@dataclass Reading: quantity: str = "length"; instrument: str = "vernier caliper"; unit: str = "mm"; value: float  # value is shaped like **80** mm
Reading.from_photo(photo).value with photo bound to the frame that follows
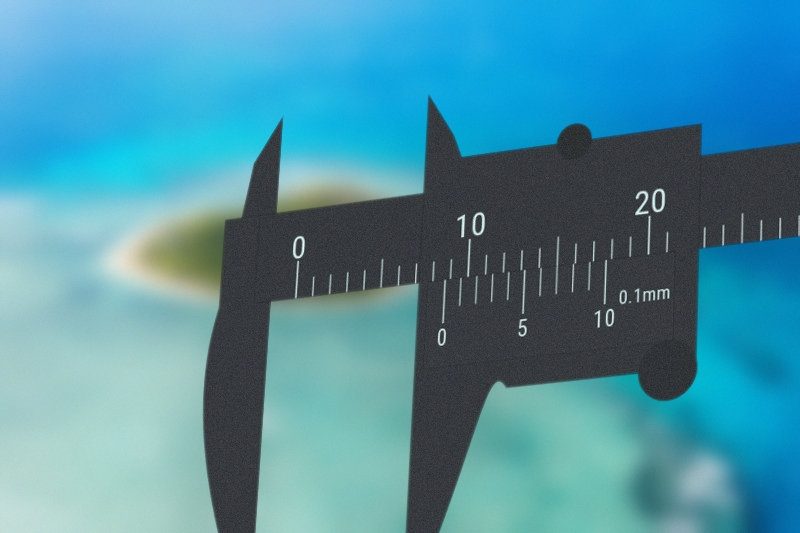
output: **8.7** mm
